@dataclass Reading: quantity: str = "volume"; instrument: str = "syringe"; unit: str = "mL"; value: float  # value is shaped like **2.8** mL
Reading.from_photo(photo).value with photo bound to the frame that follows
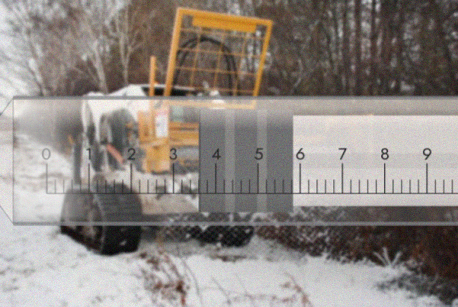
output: **3.6** mL
